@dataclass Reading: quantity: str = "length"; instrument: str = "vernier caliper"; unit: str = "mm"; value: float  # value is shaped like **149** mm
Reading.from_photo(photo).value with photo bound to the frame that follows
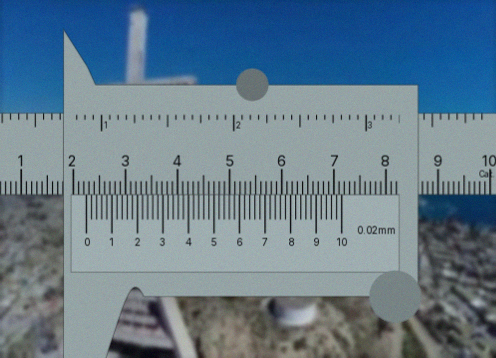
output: **22.5** mm
